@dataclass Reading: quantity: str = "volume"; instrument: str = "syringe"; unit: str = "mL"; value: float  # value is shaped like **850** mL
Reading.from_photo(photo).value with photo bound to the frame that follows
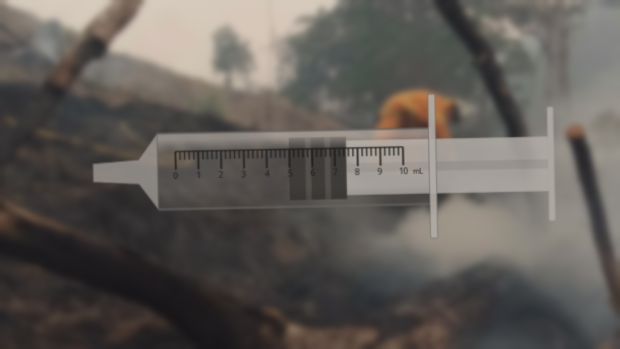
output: **5** mL
